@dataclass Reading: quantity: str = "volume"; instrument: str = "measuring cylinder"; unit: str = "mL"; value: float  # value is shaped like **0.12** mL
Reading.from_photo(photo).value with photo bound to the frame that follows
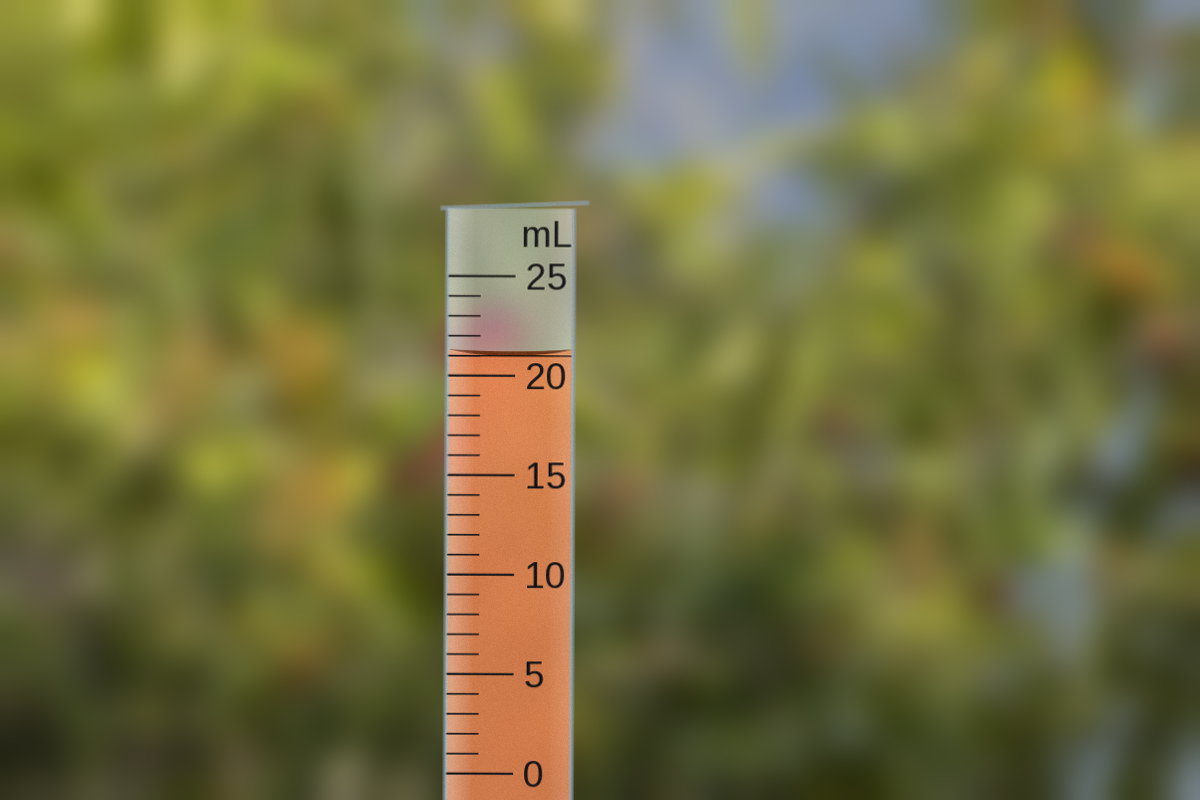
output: **21** mL
